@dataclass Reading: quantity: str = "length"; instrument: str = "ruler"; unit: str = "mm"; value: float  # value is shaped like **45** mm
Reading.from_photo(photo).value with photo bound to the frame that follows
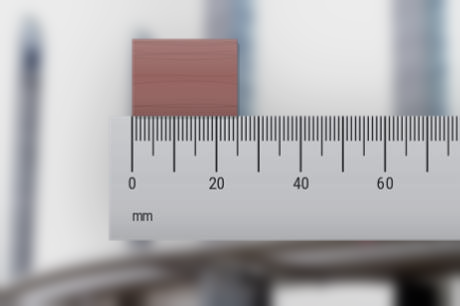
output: **25** mm
